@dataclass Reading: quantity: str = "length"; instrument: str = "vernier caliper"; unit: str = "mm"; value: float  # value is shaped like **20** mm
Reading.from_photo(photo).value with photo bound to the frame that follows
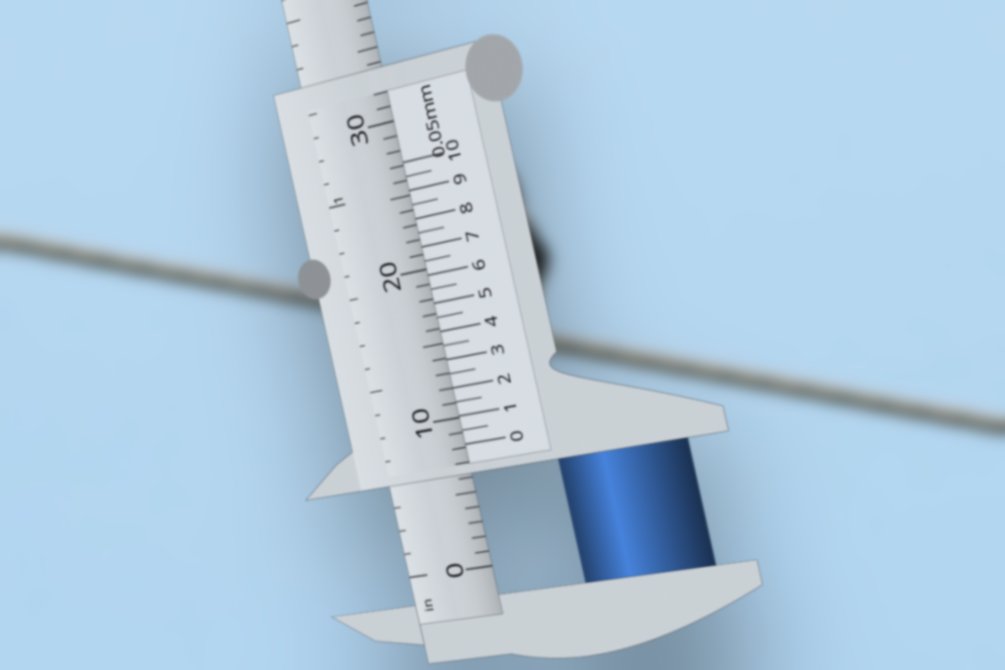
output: **8.2** mm
